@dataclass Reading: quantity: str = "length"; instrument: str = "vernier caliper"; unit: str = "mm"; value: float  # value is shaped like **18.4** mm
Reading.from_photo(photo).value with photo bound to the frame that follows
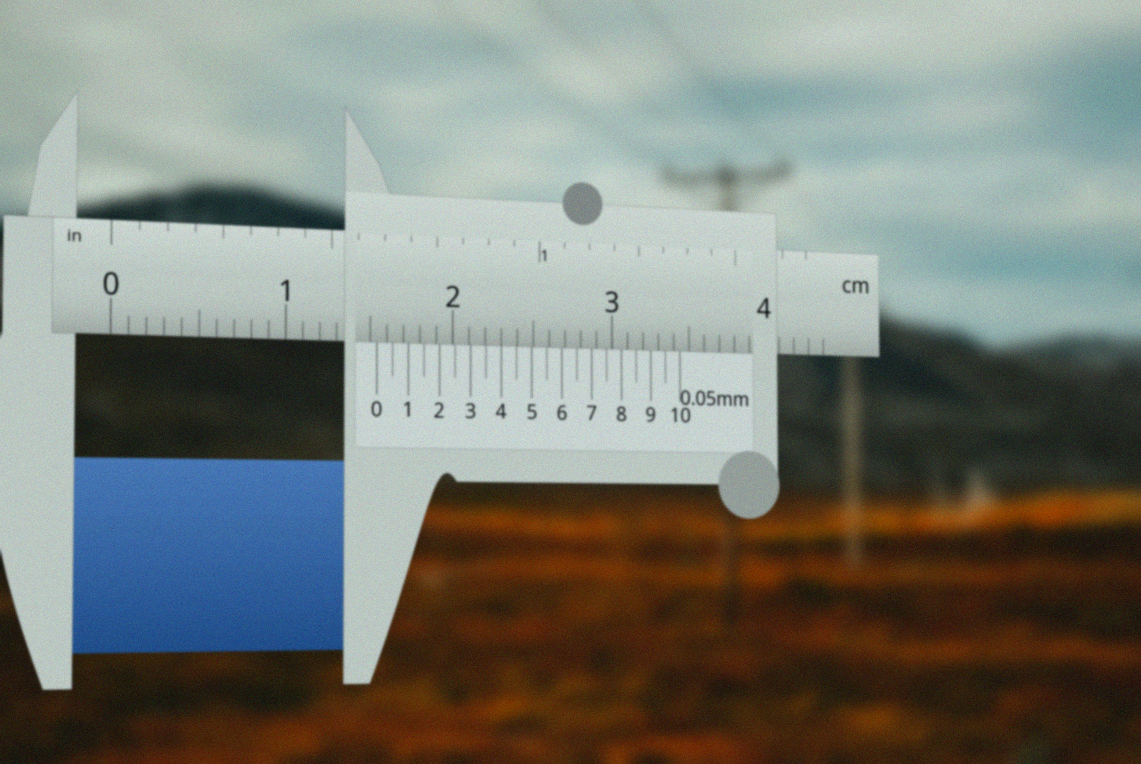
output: **15.4** mm
